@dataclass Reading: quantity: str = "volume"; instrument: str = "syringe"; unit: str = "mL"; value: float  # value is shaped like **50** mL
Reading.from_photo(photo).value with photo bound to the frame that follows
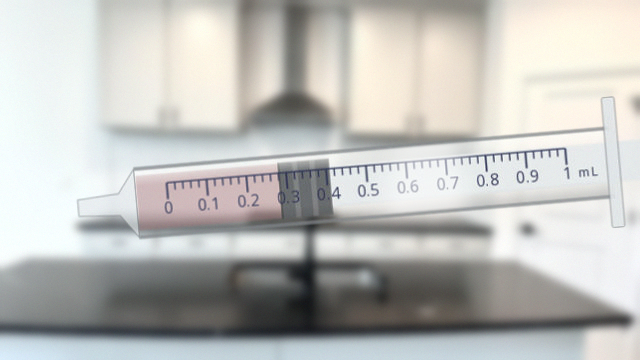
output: **0.28** mL
